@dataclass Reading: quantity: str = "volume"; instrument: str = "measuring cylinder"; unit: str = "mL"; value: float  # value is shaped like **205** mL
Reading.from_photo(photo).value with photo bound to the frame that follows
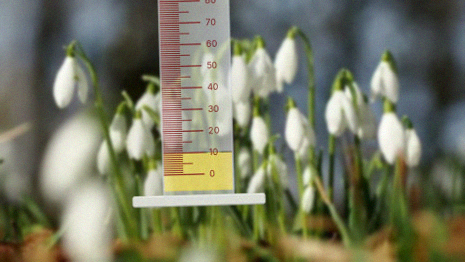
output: **10** mL
